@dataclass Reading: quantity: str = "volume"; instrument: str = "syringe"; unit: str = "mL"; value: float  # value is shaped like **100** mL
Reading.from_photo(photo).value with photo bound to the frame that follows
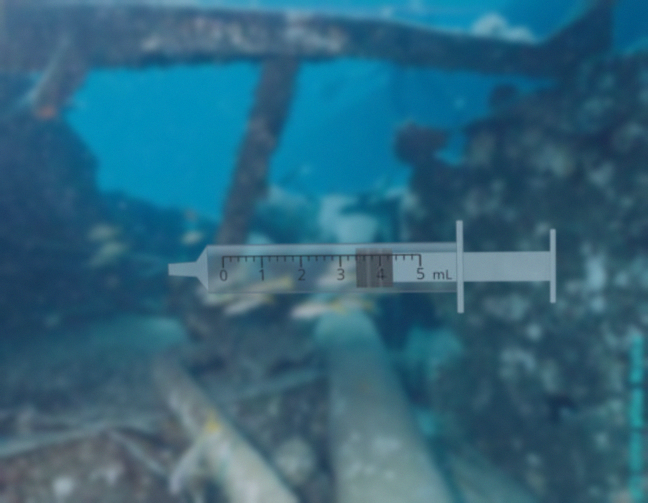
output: **3.4** mL
